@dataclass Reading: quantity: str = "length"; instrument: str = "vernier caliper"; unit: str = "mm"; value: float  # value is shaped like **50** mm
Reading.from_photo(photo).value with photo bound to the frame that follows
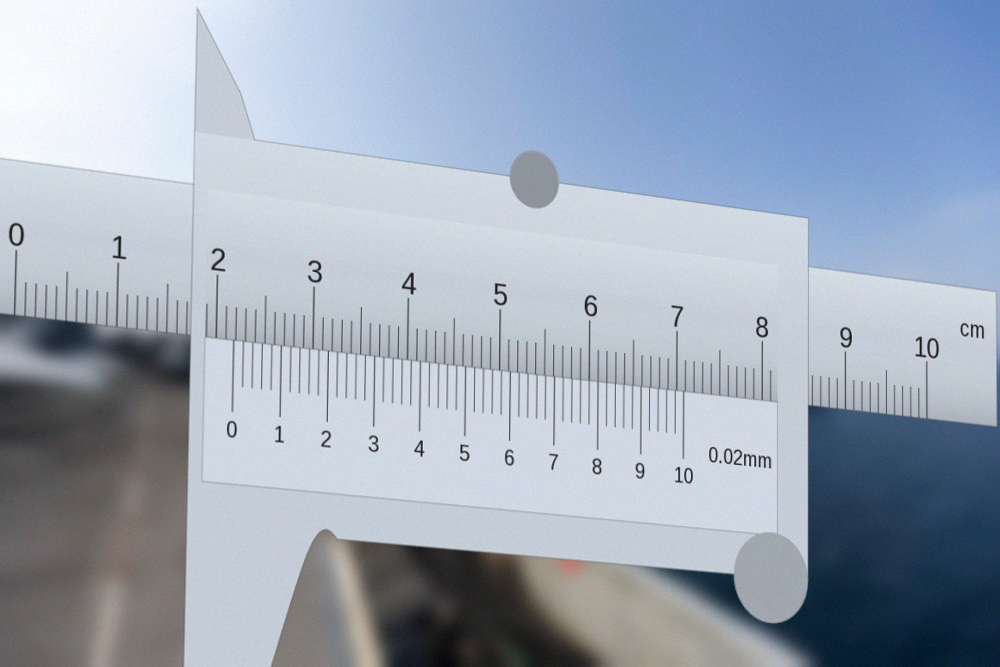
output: **21.8** mm
